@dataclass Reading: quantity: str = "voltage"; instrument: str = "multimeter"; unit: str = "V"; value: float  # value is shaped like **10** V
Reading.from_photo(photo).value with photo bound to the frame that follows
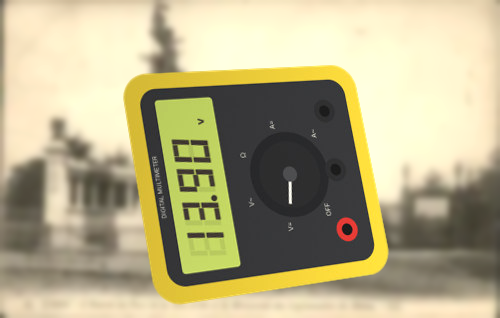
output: **13.90** V
